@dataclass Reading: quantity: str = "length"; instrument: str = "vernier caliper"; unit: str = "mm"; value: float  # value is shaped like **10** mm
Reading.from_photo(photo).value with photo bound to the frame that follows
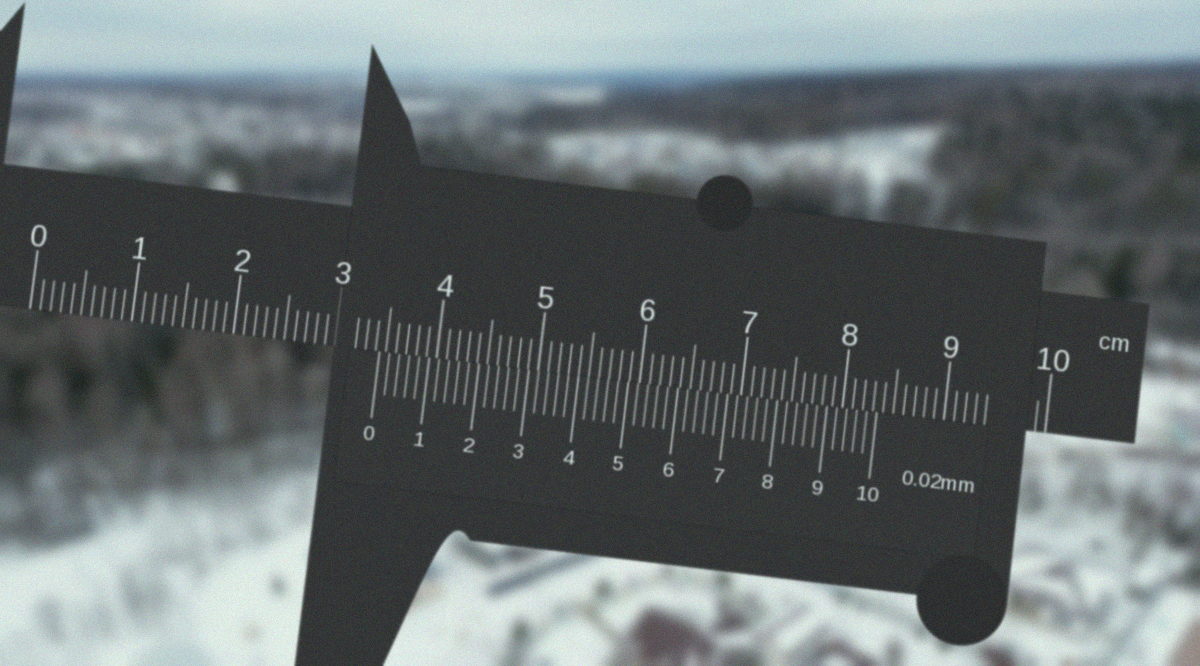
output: **34.4** mm
